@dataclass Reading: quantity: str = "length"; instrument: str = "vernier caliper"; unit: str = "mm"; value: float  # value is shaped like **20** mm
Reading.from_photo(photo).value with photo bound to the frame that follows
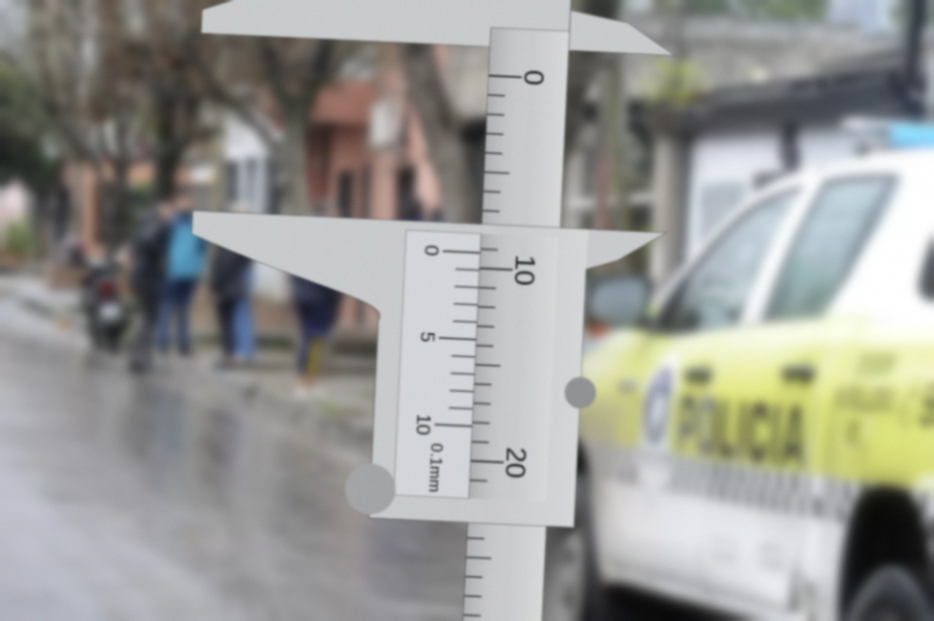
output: **9.2** mm
